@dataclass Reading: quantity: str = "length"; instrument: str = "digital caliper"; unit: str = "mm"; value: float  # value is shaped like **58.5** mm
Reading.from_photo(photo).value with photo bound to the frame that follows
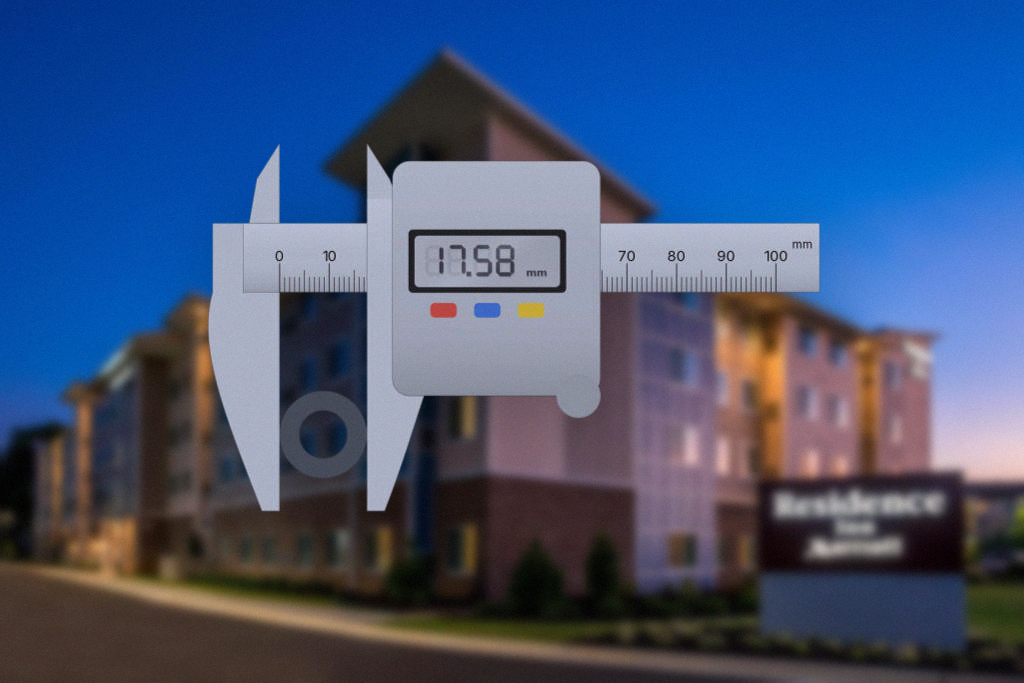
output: **17.58** mm
